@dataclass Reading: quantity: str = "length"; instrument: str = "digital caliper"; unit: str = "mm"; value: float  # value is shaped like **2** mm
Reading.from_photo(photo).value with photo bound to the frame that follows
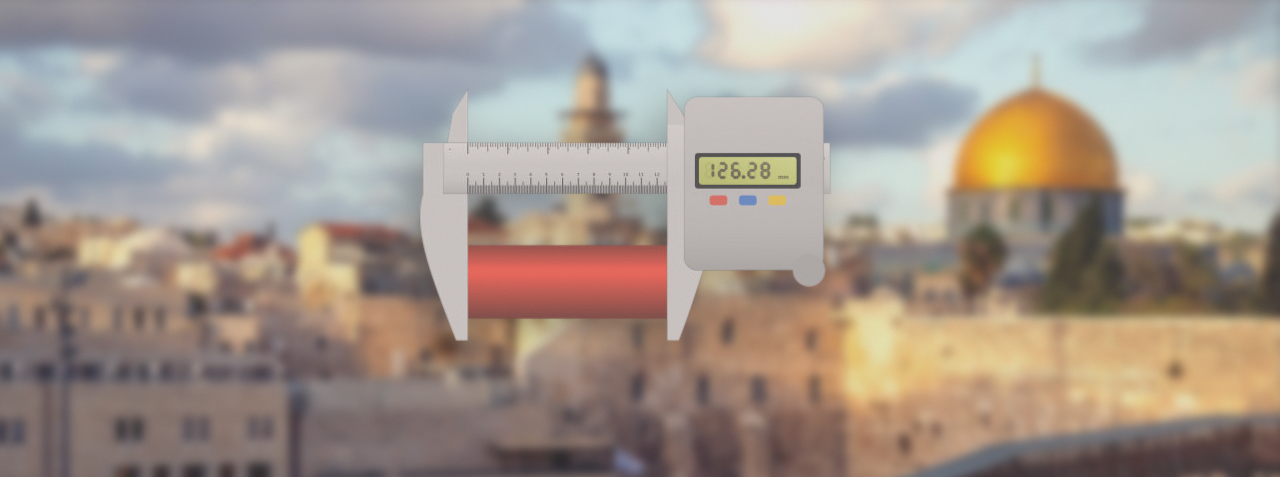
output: **126.28** mm
